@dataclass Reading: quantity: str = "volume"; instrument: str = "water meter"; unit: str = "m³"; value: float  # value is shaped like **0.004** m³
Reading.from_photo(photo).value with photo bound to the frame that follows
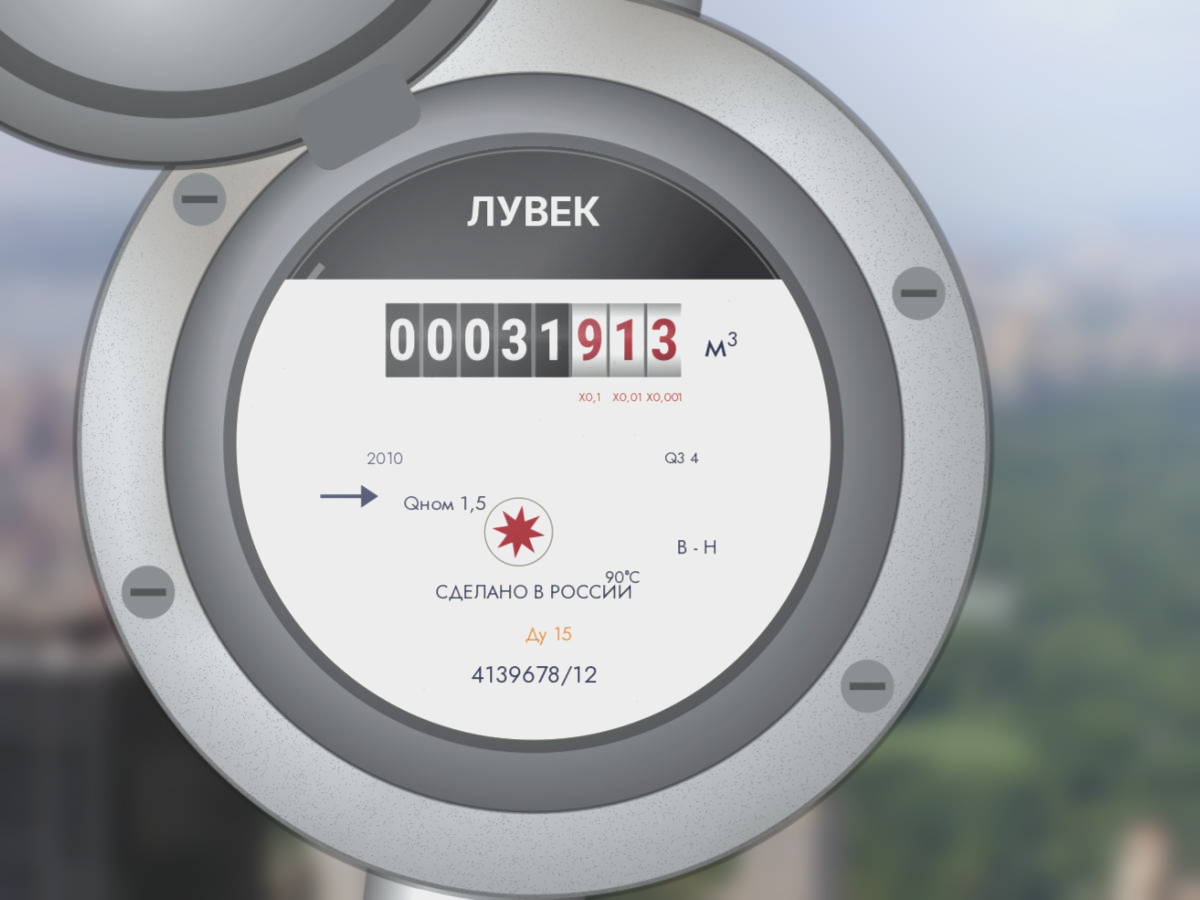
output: **31.913** m³
